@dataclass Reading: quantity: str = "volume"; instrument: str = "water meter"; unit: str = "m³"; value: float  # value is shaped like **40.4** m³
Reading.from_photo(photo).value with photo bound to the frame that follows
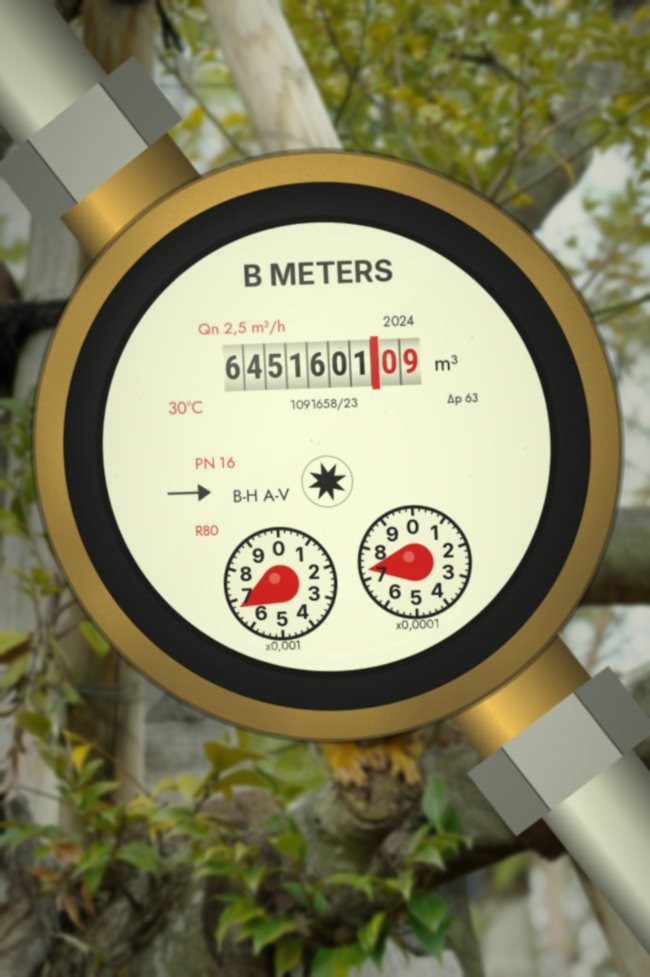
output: **6451601.0967** m³
